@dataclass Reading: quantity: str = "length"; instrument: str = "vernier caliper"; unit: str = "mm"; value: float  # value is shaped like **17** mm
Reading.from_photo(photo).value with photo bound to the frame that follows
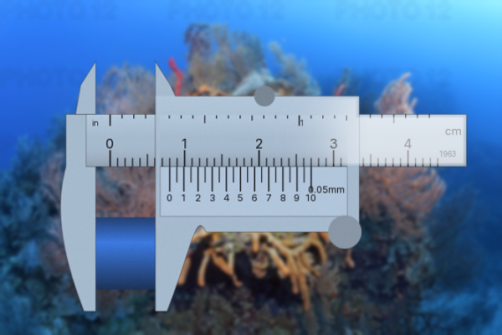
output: **8.0** mm
